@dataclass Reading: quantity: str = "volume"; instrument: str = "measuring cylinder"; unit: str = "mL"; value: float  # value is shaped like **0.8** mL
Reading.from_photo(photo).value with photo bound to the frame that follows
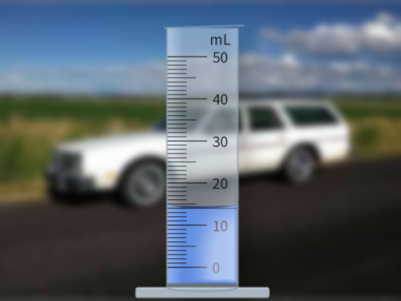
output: **14** mL
